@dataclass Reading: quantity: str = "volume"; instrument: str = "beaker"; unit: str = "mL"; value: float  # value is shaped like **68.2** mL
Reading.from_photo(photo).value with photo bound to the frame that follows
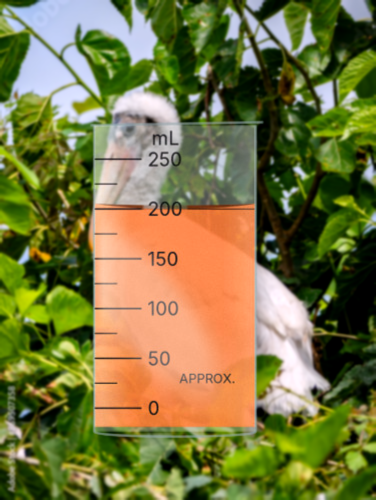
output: **200** mL
